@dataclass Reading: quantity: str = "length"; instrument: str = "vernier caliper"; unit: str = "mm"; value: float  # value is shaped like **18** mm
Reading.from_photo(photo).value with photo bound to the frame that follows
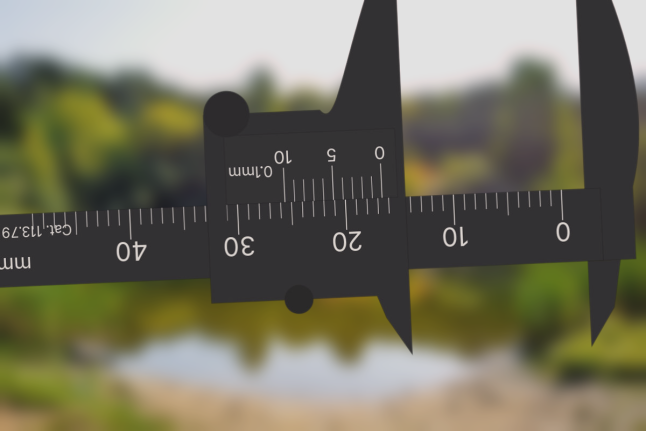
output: **16.6** mm
